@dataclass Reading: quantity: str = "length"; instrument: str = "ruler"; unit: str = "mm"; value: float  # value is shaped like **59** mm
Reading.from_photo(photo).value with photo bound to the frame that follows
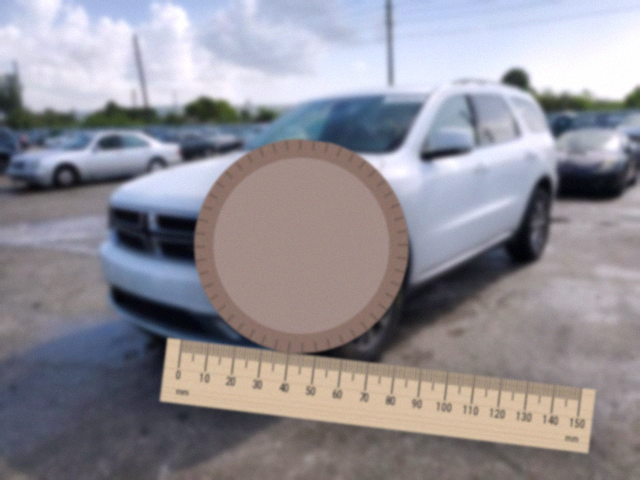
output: **80** mm
